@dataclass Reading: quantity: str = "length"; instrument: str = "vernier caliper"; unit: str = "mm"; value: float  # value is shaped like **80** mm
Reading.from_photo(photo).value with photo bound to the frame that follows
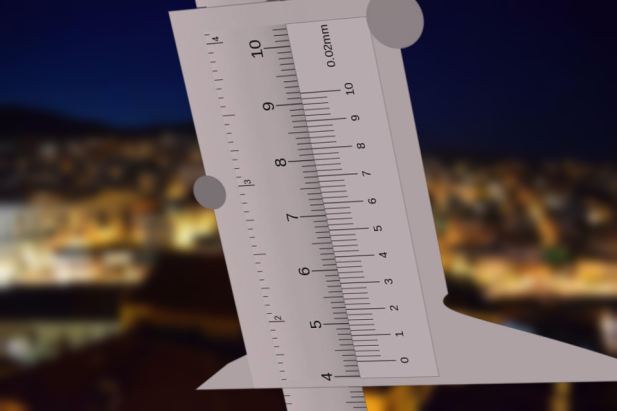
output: **42.8** mm
